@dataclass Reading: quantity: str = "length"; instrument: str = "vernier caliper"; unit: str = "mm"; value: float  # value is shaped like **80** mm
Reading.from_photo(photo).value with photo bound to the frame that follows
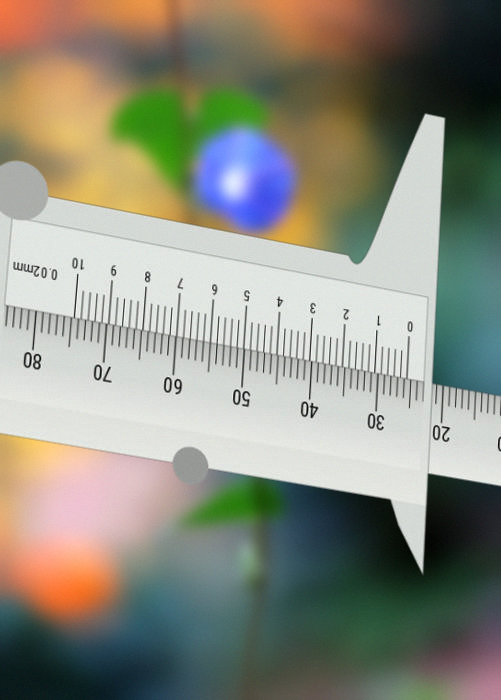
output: **25.6** mm
